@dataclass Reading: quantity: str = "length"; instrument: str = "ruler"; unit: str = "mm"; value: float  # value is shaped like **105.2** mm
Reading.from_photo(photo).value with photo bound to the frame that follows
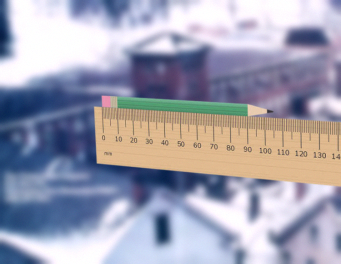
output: **105** mm
